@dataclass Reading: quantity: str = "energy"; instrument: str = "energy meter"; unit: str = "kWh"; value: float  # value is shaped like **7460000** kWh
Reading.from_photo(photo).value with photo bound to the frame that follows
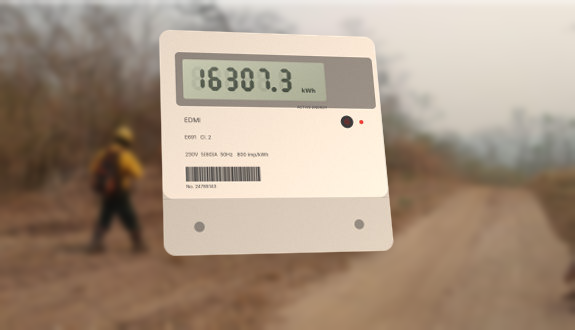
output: **16307.3** kWh
